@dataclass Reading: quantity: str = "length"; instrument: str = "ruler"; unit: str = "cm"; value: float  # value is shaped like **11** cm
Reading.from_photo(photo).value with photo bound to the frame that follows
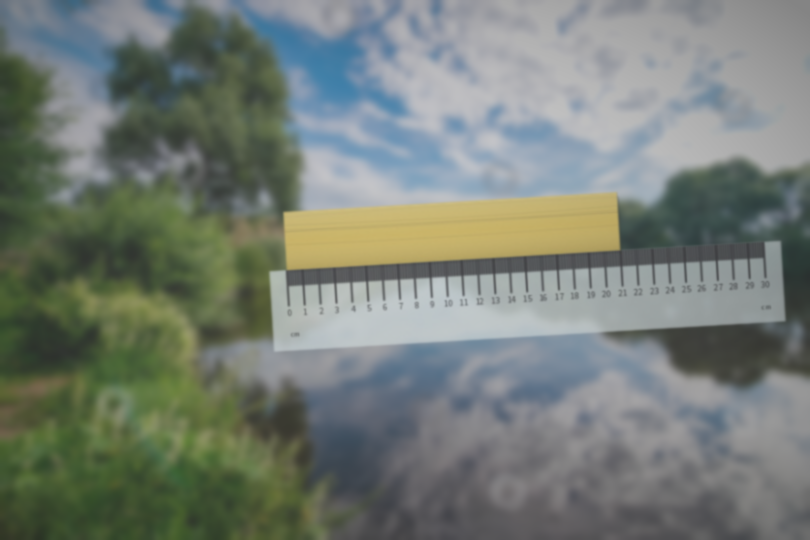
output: **21** cm
